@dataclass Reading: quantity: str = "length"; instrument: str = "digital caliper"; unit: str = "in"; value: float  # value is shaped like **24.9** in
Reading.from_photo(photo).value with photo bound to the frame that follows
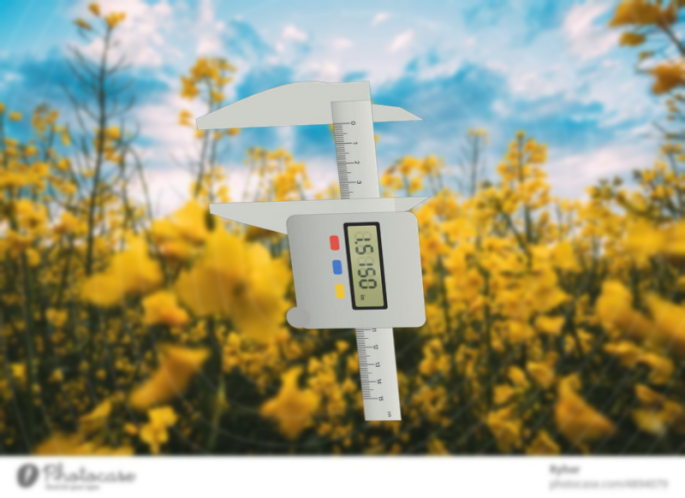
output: **1.5150** in
